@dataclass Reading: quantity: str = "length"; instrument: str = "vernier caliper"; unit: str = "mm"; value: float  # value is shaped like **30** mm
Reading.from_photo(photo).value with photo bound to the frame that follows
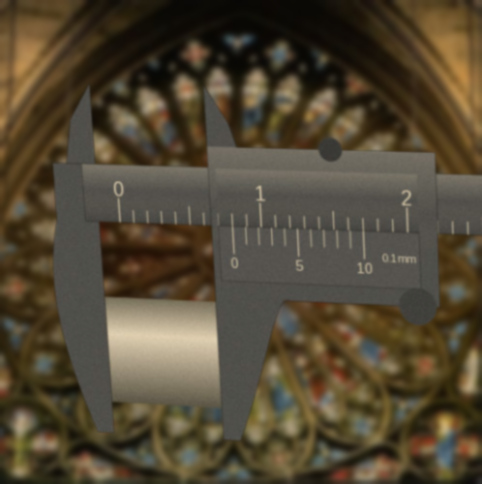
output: **8.0** mm
